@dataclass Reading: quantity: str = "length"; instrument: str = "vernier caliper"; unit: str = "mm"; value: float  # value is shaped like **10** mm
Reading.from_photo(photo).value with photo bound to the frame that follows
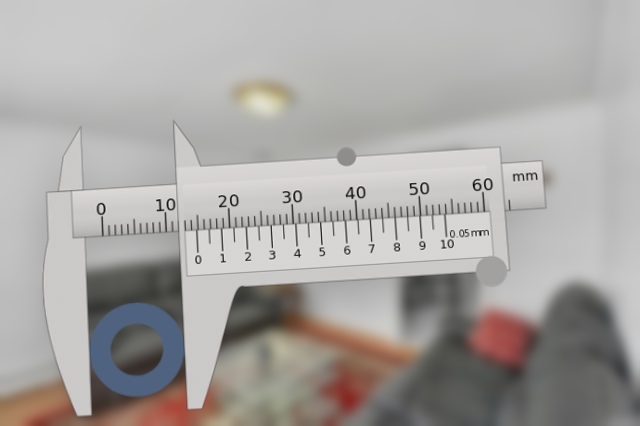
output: **14.8** mm
